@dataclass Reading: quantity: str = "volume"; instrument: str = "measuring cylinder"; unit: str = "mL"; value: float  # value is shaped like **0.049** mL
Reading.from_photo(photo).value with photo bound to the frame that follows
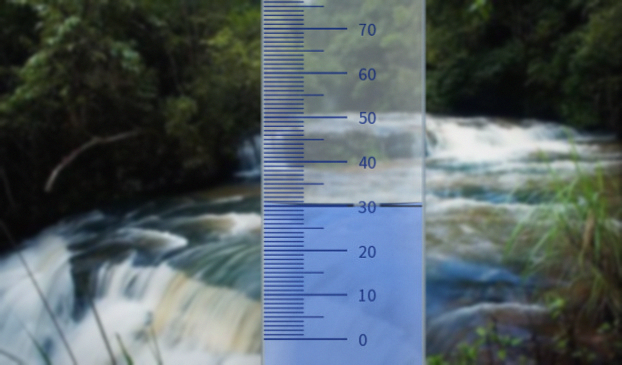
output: **30** mL
